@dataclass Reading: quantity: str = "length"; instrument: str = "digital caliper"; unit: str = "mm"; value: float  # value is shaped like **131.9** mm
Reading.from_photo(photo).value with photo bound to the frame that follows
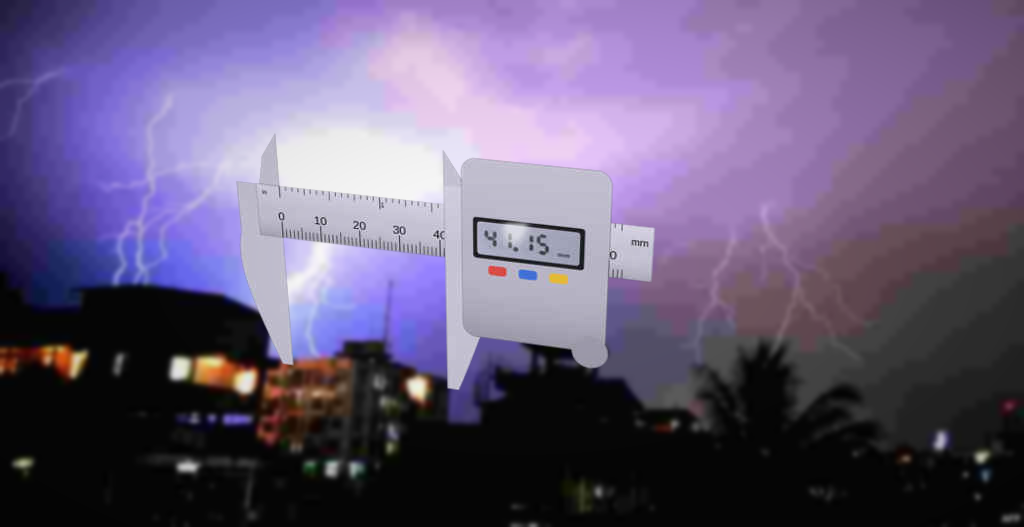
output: **41.15** mm
